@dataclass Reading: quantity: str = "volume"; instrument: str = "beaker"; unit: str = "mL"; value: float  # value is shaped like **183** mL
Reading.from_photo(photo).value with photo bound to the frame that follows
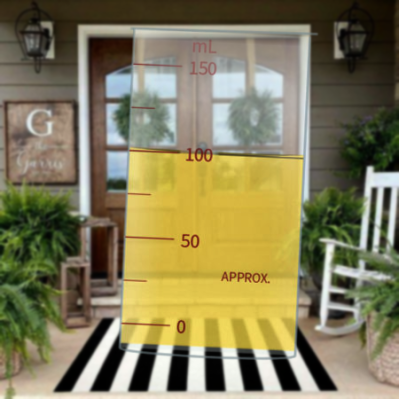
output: **100** mL
